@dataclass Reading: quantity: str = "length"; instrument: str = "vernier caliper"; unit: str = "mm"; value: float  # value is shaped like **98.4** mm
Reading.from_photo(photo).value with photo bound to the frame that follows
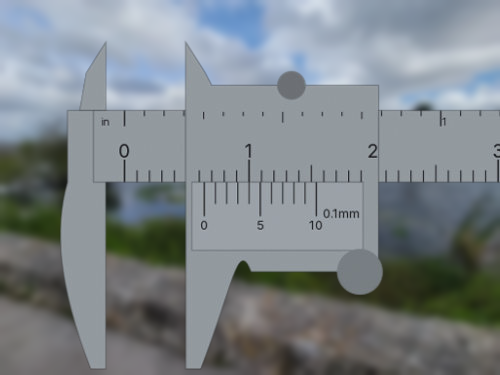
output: **6.4** mm
